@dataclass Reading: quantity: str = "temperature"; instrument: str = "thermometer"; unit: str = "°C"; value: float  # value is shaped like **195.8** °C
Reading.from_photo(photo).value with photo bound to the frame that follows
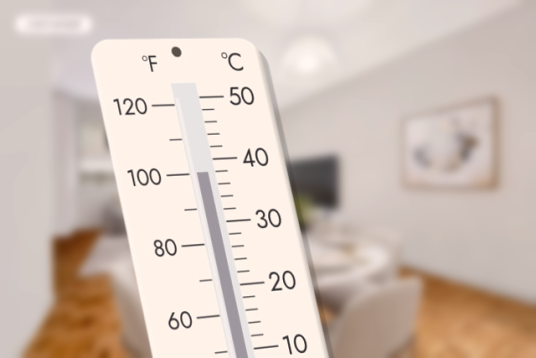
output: **38** °C
